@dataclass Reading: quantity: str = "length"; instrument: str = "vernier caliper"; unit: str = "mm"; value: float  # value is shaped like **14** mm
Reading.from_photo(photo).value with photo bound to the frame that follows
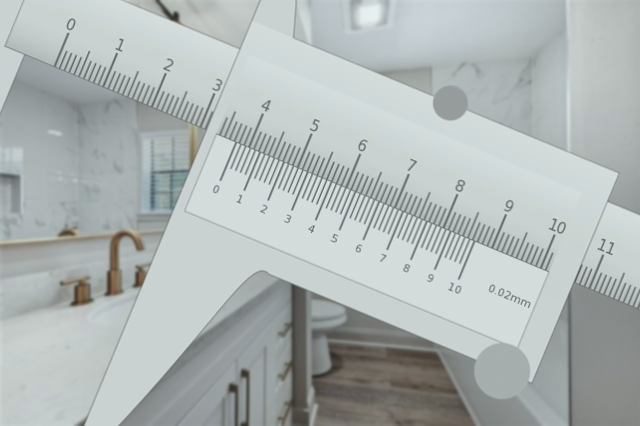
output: **37.4** mm
